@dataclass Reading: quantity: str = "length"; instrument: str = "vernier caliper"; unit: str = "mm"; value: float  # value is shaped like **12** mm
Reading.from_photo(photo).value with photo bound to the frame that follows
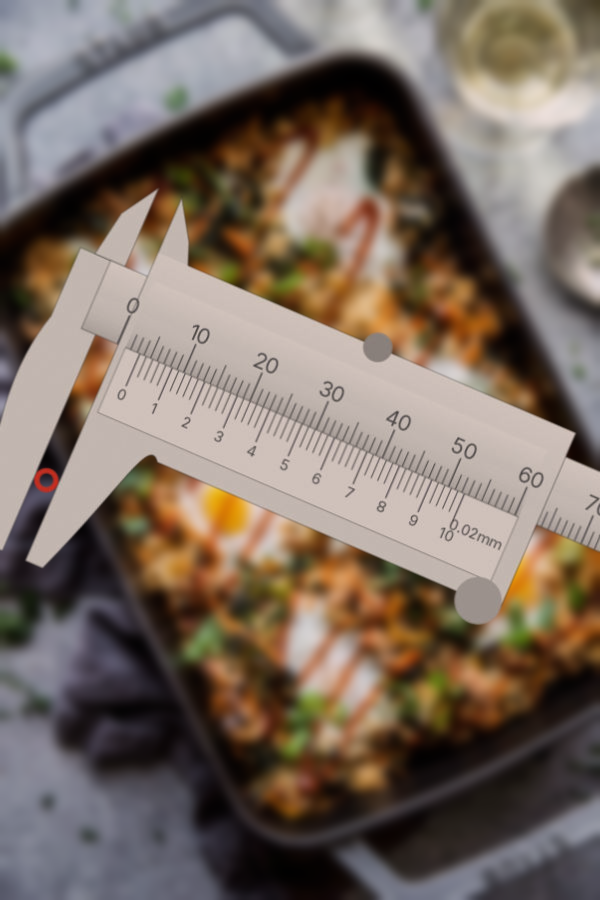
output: **3.4** mm
